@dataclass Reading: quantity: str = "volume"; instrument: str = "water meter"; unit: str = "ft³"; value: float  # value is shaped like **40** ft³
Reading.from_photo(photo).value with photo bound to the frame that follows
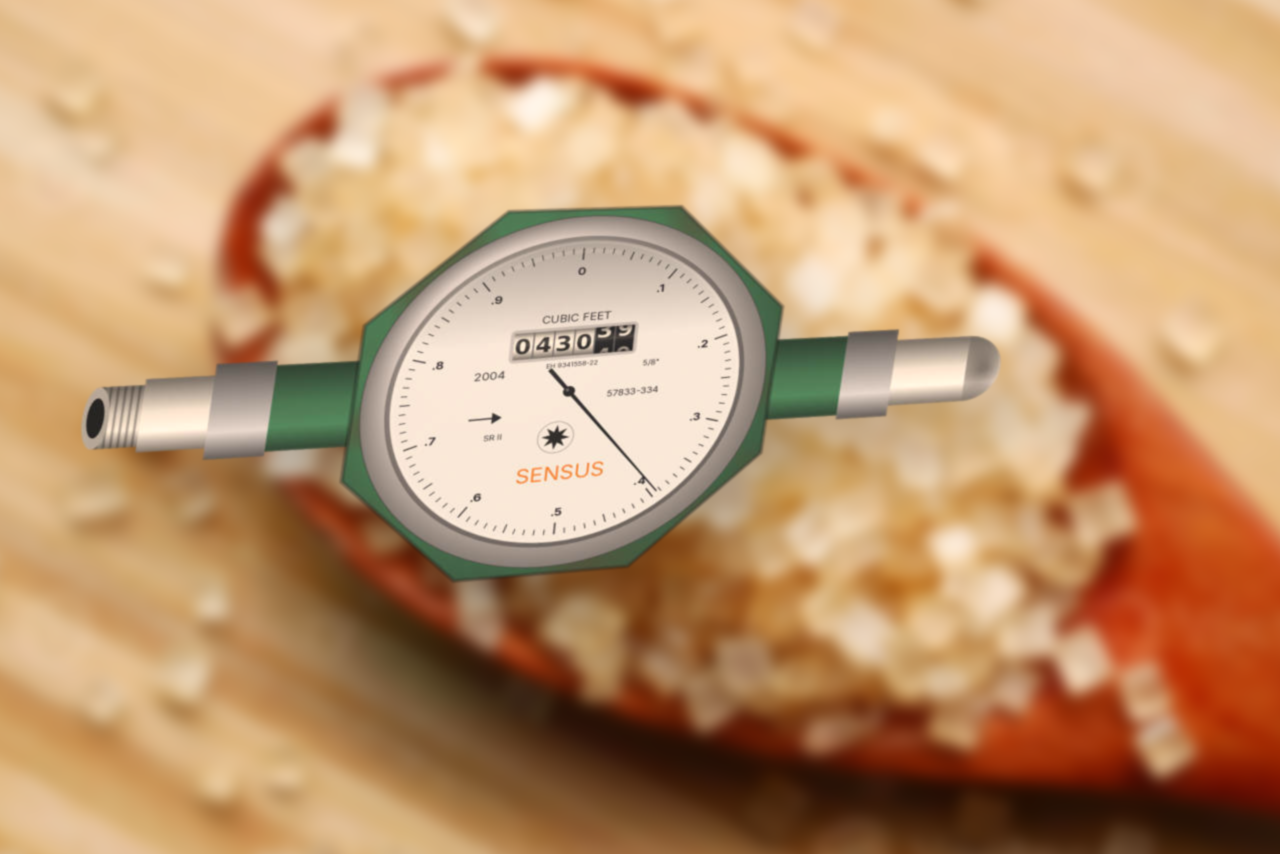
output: **43039.39** ft³
